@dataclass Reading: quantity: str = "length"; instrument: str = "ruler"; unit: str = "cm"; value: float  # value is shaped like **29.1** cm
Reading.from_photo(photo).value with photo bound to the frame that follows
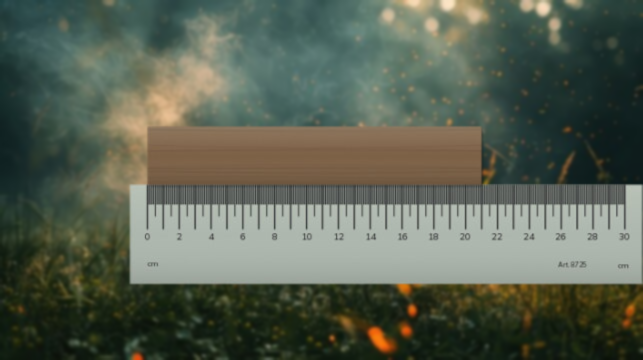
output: **21** cm
